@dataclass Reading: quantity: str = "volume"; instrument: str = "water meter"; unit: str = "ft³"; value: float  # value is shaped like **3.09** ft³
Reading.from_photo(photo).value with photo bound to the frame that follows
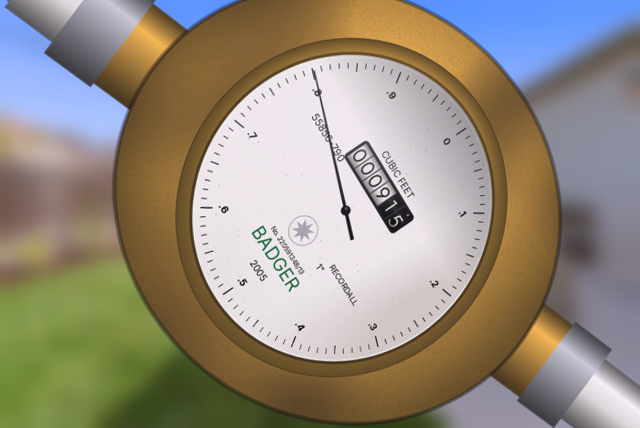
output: **914.80** ft³
